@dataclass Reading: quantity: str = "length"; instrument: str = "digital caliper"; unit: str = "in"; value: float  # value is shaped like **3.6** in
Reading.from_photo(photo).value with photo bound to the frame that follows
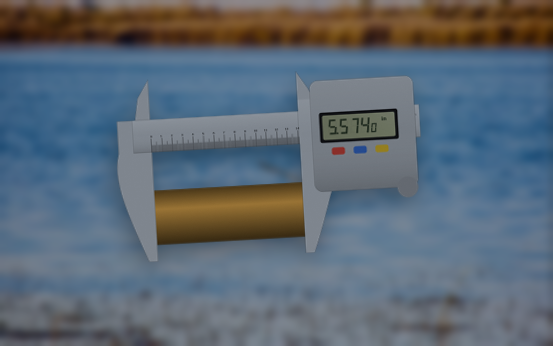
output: **5.5740** in
